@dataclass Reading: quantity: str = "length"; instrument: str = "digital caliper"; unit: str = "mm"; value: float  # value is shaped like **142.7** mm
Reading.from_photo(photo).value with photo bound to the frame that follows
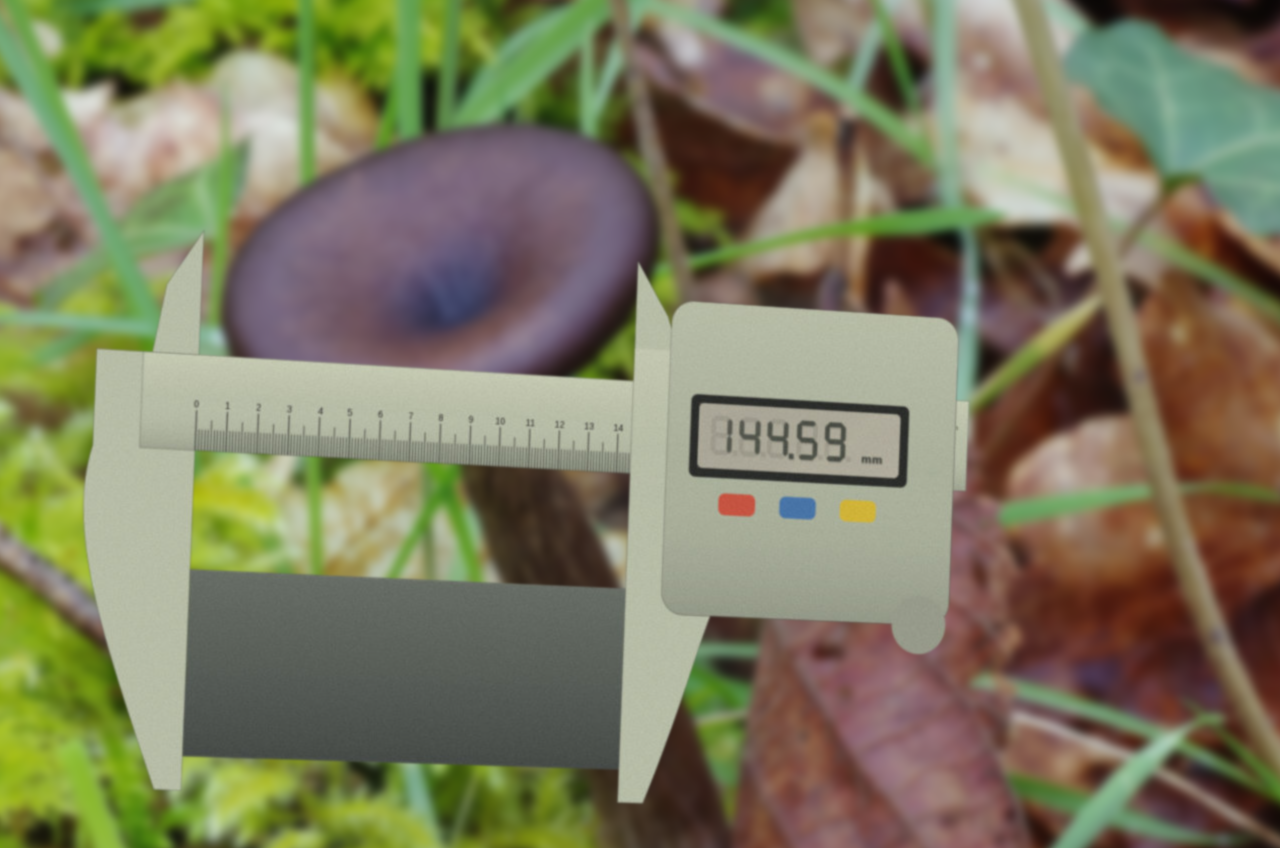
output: **144.59** mm
